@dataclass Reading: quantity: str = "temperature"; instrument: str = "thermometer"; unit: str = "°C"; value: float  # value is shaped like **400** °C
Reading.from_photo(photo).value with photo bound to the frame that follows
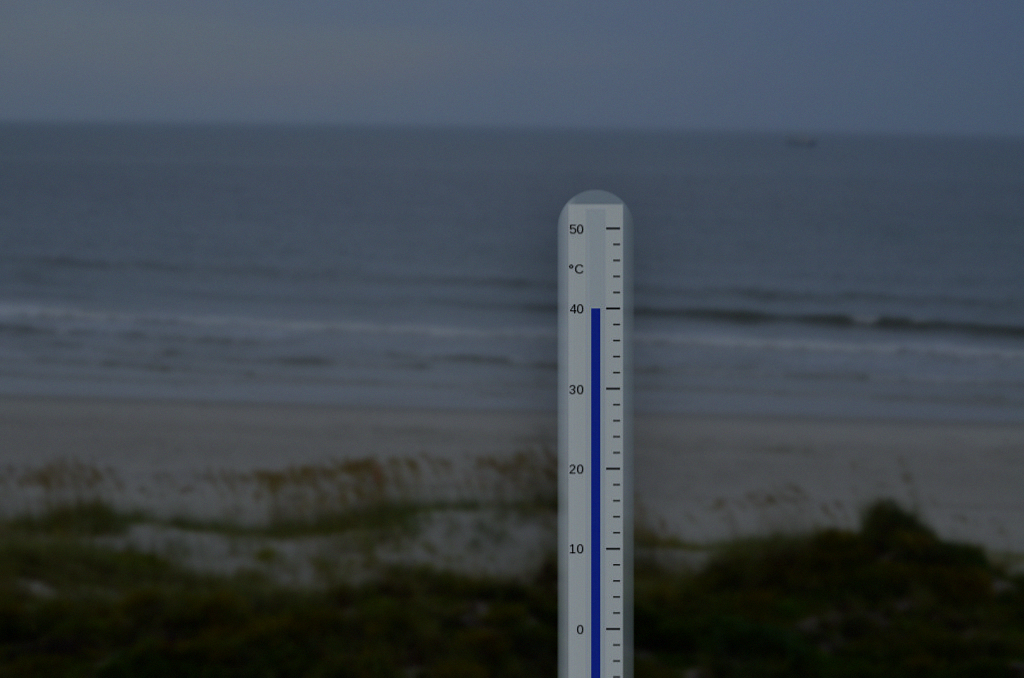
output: **40** °C
